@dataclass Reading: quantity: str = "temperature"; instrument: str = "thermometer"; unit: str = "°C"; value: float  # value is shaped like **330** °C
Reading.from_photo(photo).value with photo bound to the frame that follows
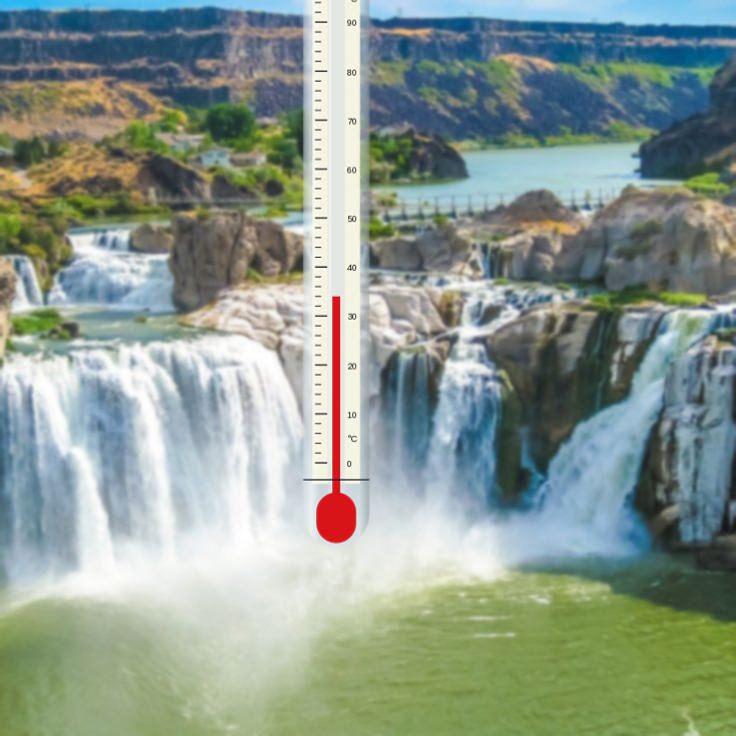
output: **34** °C
